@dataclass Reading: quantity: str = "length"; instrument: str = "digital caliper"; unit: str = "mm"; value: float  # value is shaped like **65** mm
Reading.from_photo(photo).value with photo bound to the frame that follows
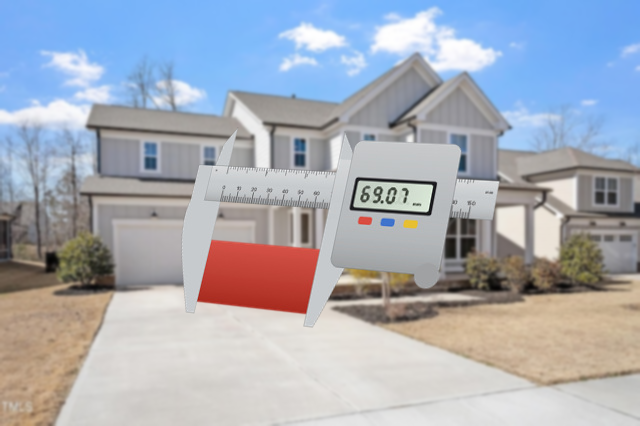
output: **69.07** mm
